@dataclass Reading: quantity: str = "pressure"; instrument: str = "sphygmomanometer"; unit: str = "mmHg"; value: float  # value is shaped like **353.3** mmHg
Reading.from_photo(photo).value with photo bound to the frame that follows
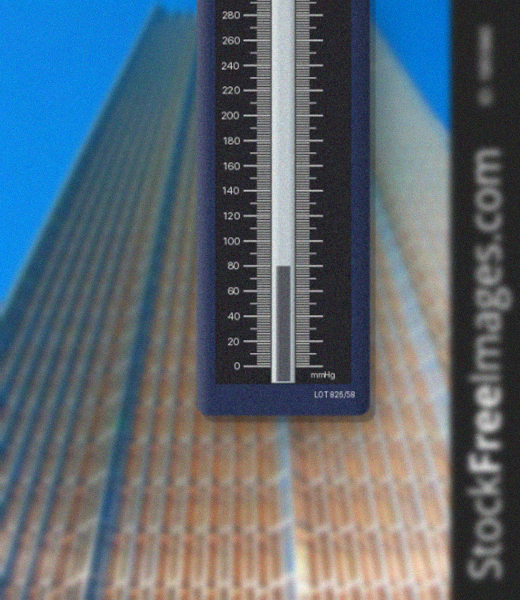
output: **80** mmHg
